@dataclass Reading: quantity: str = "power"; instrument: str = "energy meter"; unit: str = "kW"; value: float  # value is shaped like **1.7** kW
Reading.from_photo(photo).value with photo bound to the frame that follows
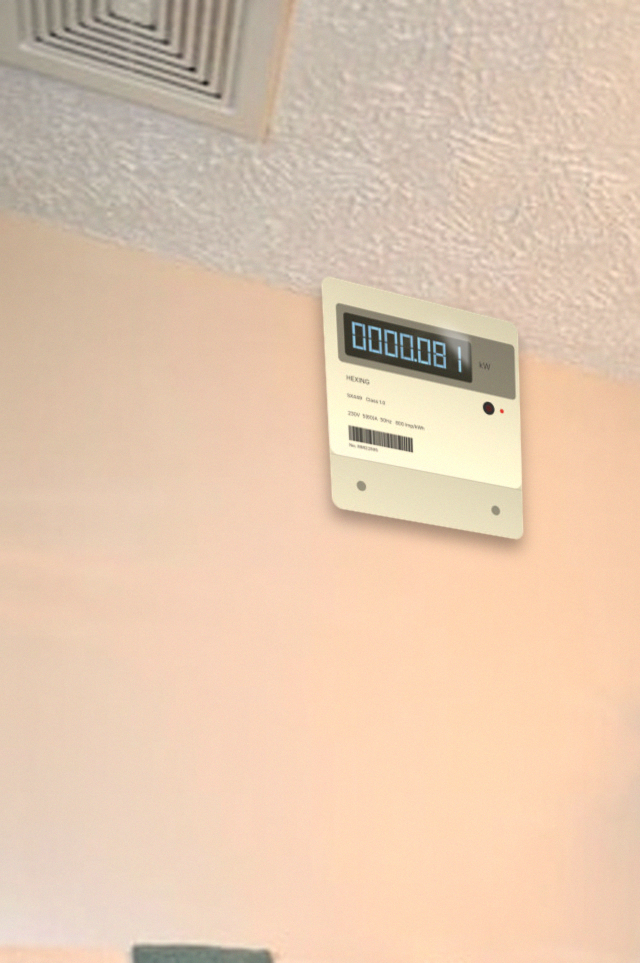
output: **0.081** kW
